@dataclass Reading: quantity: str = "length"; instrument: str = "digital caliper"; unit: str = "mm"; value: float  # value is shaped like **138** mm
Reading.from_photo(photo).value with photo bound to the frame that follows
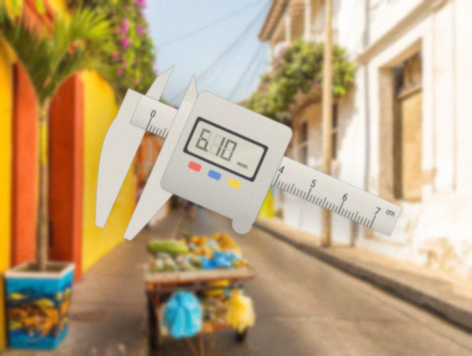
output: **6.10** mm
